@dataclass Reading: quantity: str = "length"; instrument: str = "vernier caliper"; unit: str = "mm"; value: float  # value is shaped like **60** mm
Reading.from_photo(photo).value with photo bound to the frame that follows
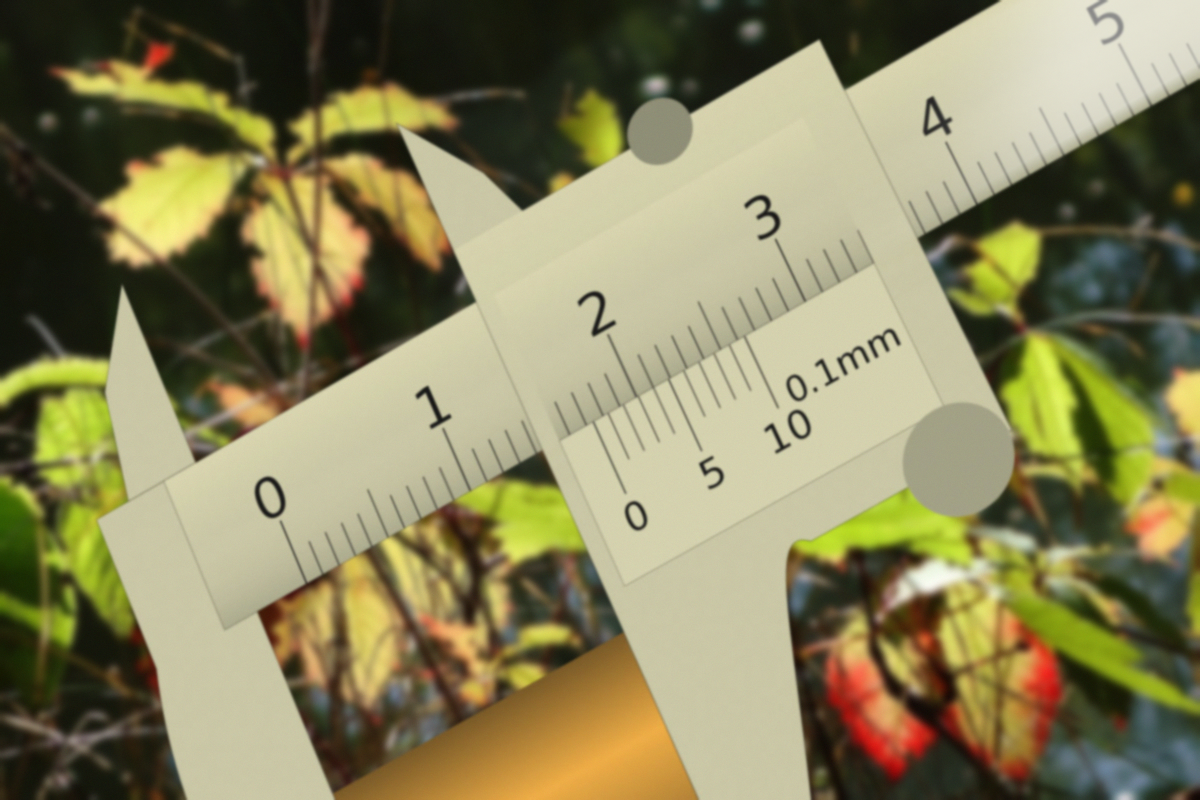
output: **17.4** mm
